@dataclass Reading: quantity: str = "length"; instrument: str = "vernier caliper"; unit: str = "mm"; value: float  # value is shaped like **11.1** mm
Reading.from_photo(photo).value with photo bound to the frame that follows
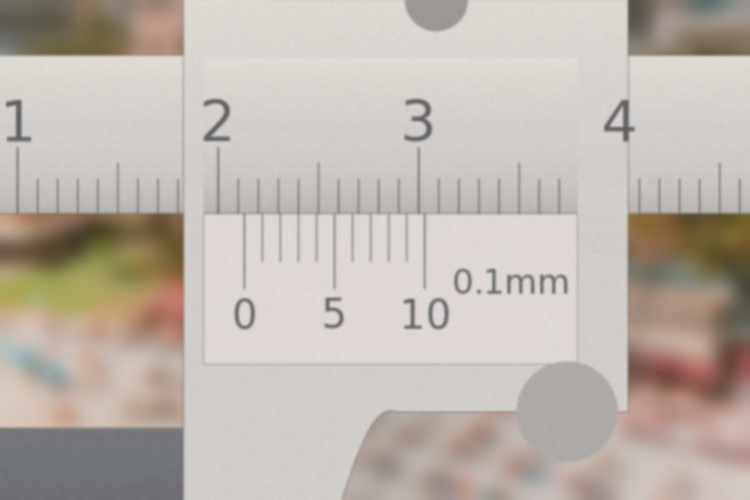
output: **21.3** mm
